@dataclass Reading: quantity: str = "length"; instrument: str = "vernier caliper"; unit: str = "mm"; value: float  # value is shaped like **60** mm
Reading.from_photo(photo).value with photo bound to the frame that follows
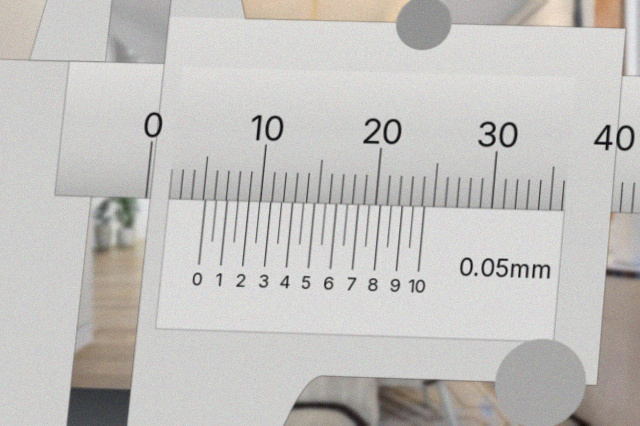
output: **5.2** mm
